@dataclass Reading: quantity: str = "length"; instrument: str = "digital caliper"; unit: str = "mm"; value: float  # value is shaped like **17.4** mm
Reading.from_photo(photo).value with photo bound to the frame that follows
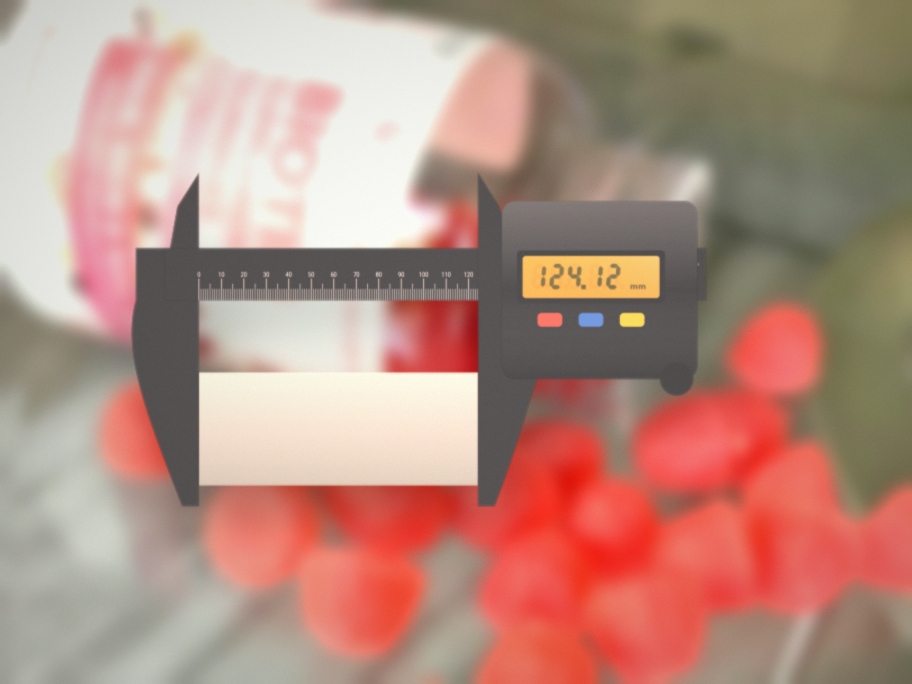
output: **124.12** mm
